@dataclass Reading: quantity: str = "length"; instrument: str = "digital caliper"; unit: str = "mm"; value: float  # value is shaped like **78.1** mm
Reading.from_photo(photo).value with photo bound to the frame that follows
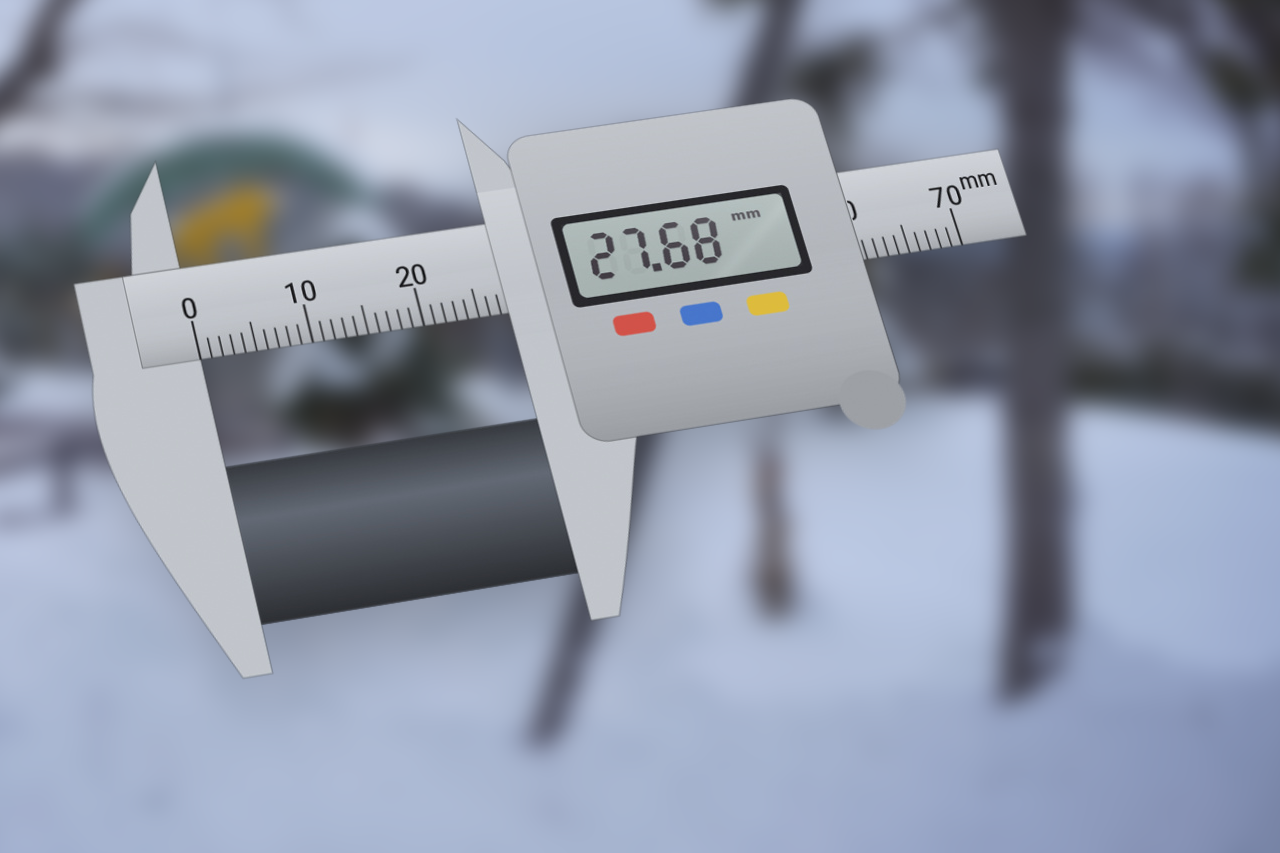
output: **27.68** mm
